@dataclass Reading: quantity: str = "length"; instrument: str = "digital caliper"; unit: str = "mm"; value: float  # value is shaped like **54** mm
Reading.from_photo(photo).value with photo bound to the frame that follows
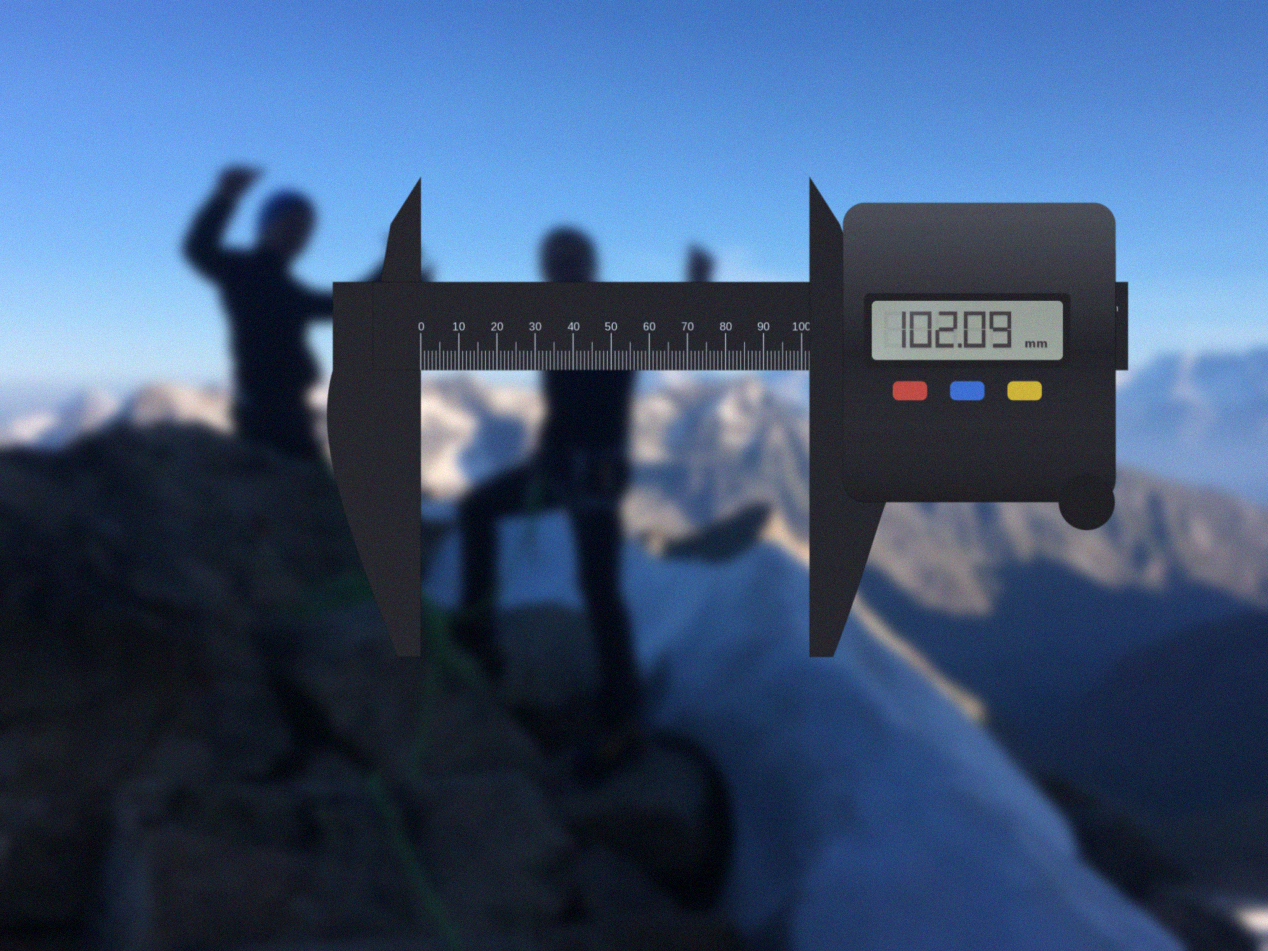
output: **102.09** mm
